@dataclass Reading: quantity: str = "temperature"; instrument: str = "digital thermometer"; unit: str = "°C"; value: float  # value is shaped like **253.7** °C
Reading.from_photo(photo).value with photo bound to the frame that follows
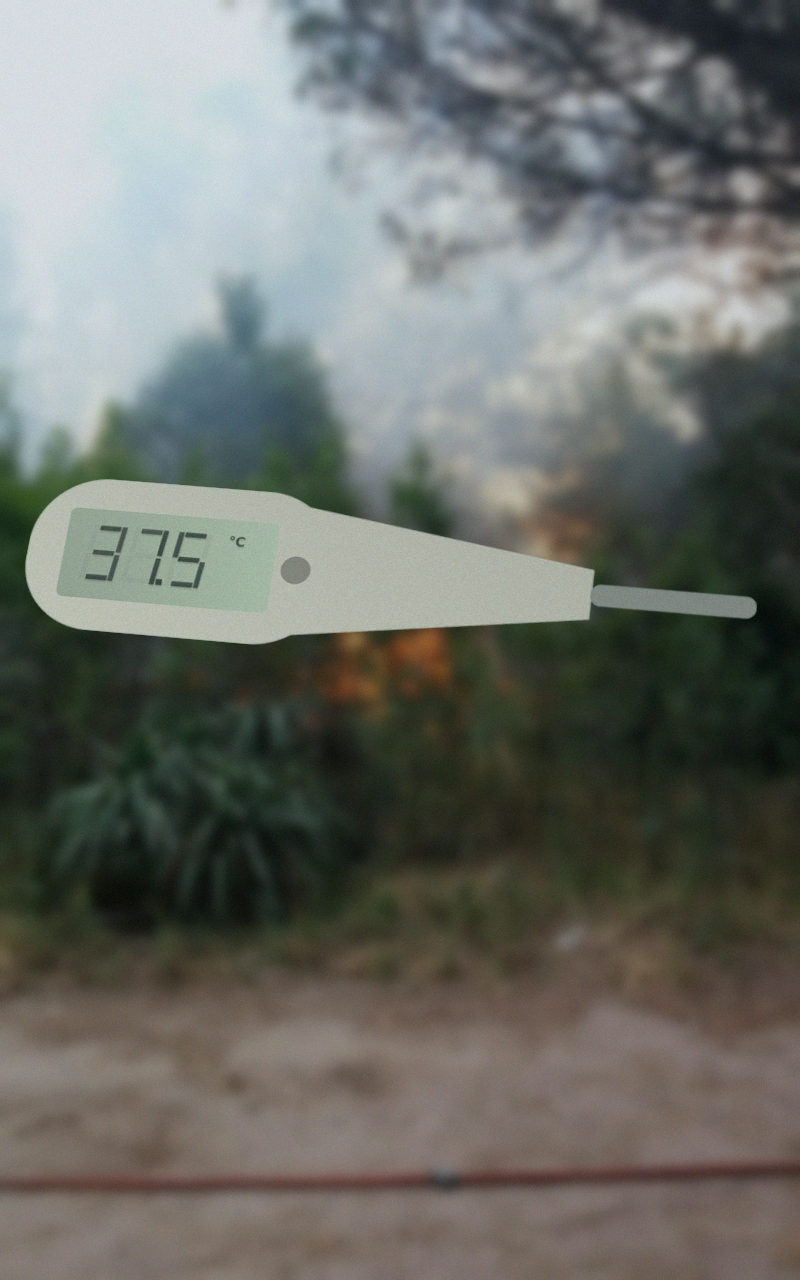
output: **37.5** °C
